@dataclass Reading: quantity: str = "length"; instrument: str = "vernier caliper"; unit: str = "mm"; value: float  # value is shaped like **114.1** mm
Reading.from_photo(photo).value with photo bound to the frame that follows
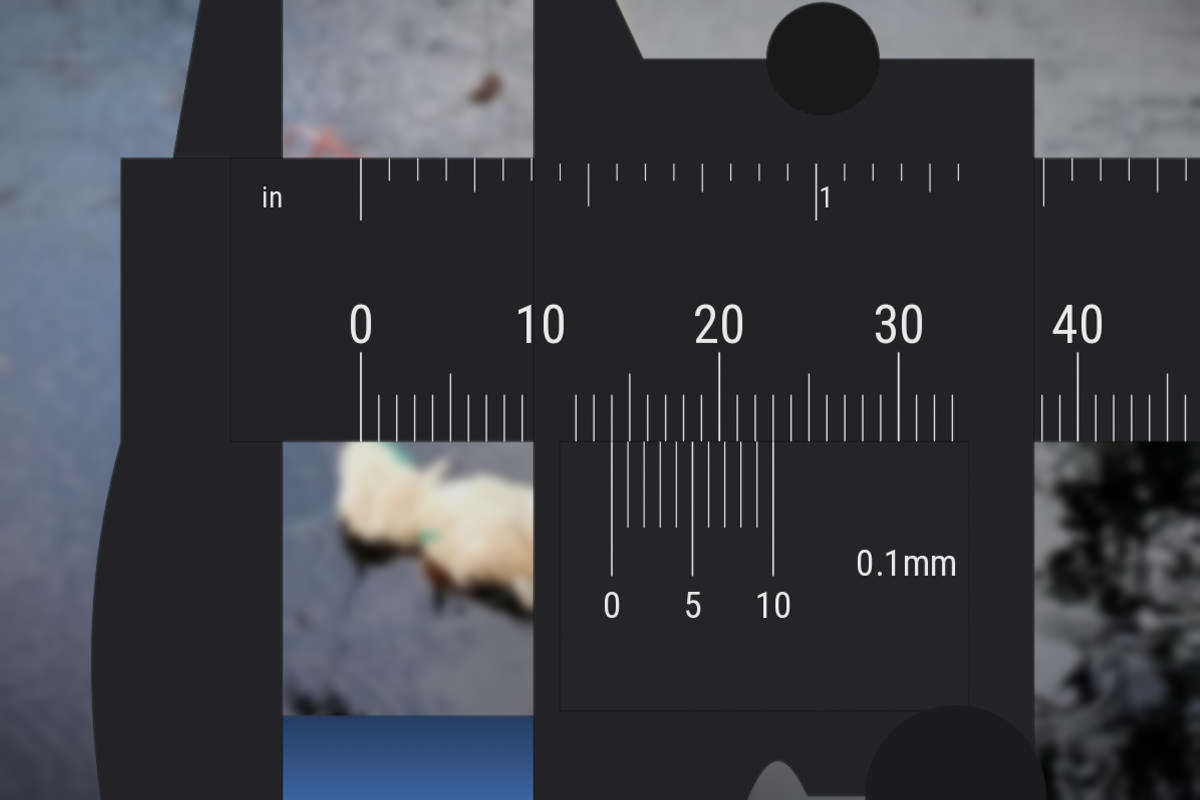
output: **14.0** mm
